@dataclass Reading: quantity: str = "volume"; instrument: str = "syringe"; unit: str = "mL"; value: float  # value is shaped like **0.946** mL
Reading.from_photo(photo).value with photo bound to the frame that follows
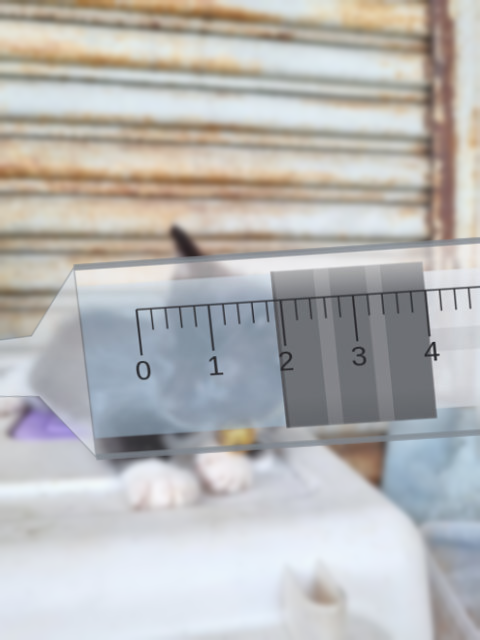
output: **1.9** mL
